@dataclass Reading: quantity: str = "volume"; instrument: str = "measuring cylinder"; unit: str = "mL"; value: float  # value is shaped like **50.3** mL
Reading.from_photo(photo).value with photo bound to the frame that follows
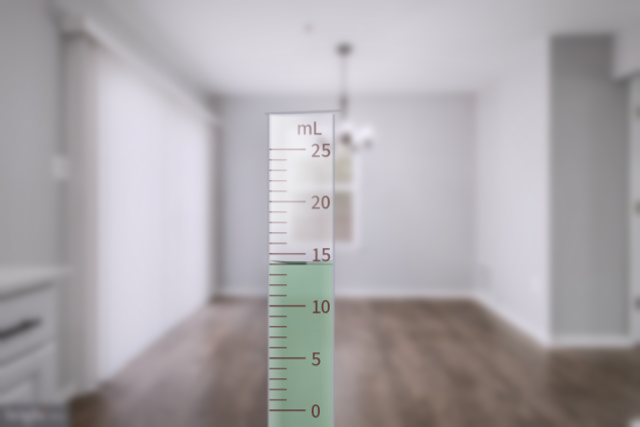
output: **14** mL
